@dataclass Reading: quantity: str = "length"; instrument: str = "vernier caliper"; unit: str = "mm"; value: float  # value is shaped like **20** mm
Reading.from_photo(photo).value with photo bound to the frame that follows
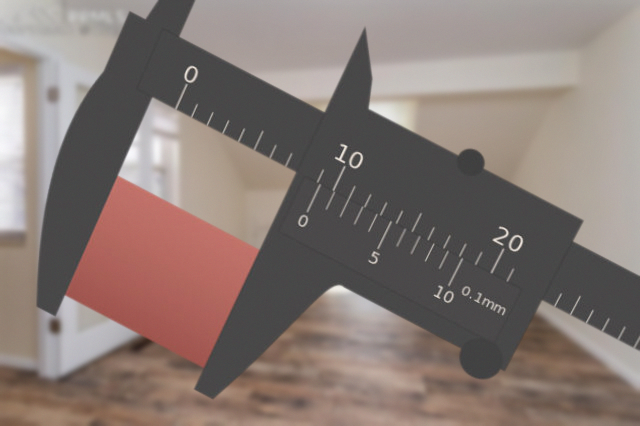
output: **9.2** mm
